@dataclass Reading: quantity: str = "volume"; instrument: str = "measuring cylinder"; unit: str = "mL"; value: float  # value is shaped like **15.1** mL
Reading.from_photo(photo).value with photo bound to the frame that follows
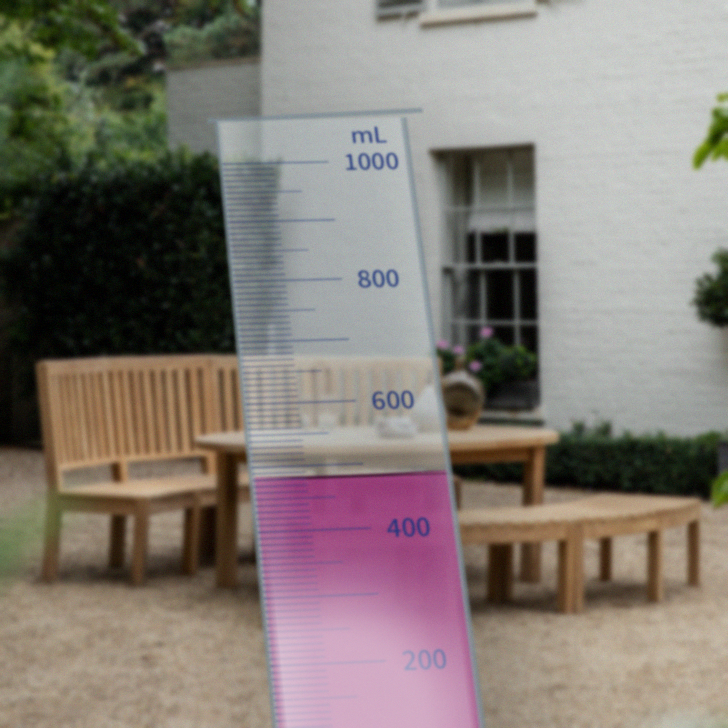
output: **480** mL
